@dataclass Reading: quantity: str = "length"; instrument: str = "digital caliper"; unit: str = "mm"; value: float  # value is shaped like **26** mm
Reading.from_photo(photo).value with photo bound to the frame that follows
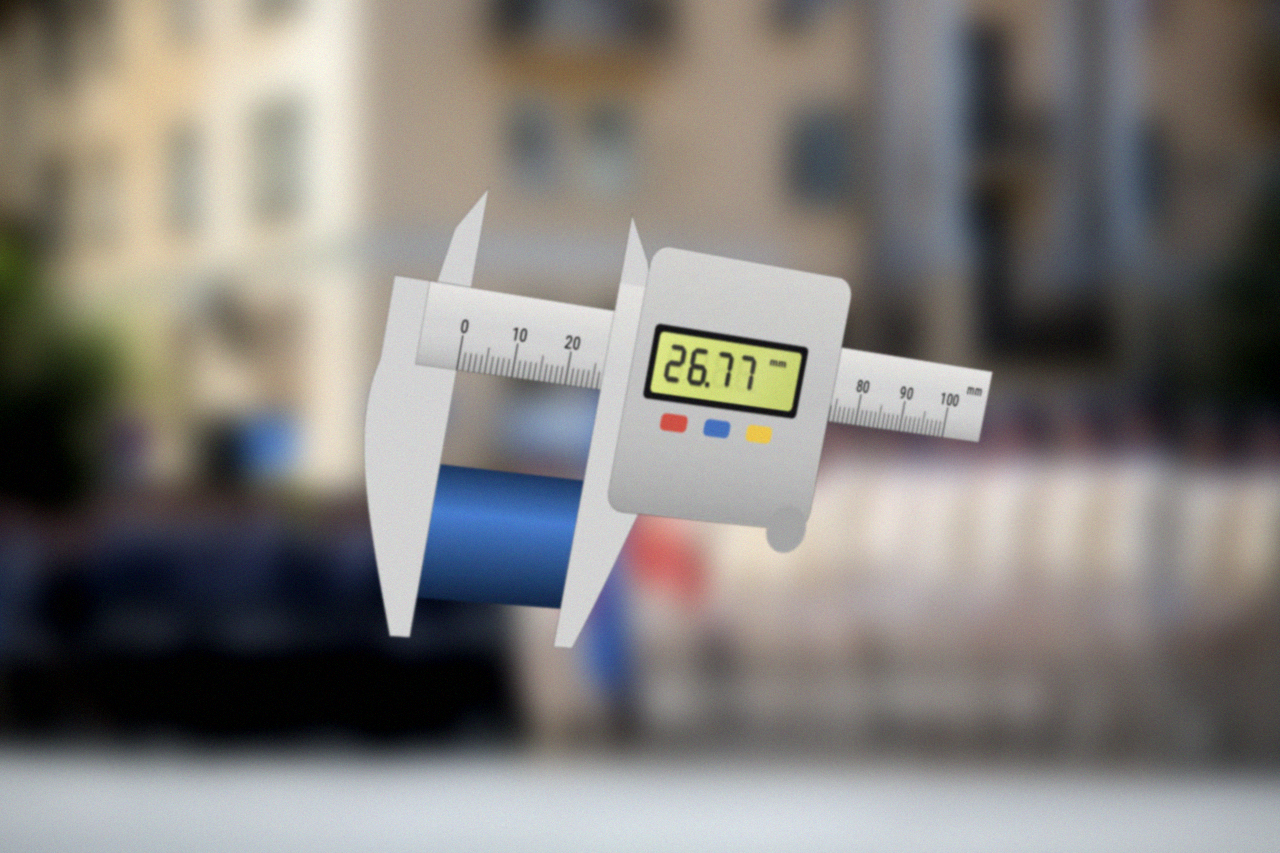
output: **26.77** mm
